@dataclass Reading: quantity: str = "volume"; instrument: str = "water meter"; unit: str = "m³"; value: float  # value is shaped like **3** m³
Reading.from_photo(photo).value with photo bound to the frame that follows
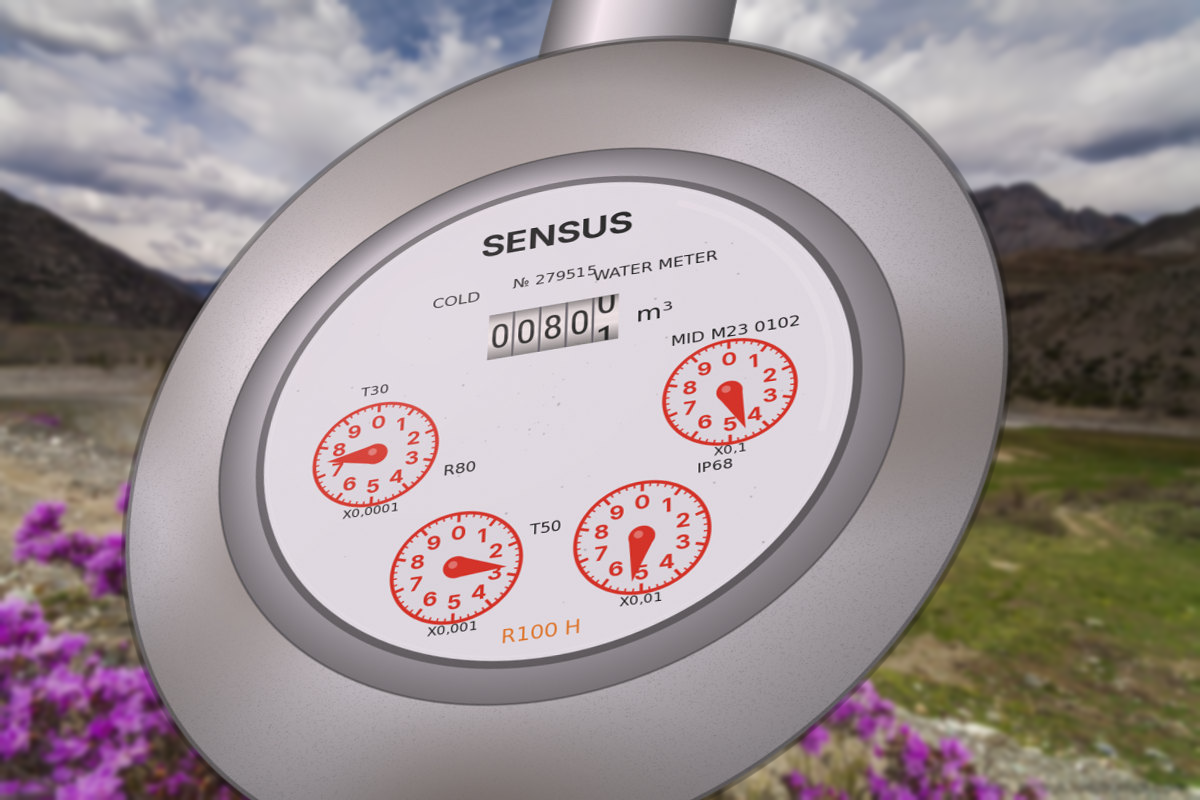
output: **800.4527** m³
